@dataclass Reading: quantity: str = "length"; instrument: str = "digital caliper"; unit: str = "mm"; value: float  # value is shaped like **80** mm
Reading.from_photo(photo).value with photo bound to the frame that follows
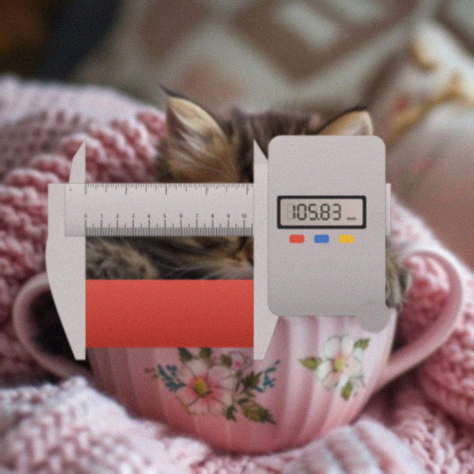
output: **105.83** mm
